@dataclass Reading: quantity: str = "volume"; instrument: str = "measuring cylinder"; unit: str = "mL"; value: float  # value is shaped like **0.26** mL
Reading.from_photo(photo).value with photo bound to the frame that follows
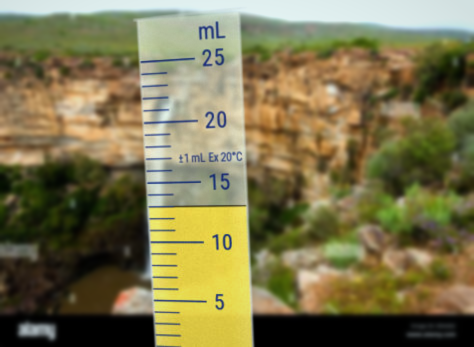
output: **13** mL
